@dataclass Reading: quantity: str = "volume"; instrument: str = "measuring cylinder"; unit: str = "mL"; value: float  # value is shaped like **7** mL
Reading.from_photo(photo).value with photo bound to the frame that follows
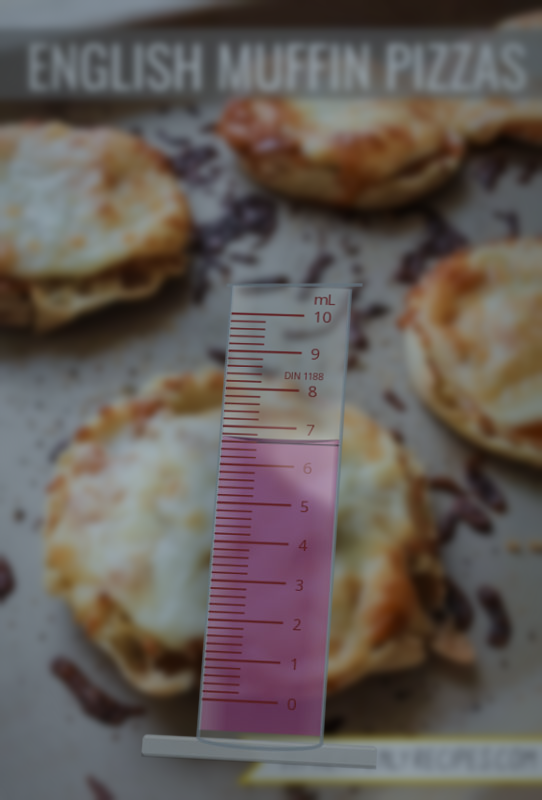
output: **6.6** mL
